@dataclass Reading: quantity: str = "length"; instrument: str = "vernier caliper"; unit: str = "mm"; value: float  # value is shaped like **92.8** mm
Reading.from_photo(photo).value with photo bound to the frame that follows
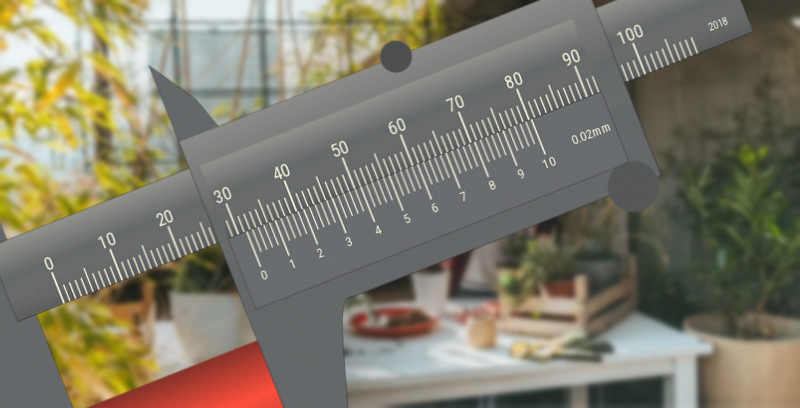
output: **31.4** mm
